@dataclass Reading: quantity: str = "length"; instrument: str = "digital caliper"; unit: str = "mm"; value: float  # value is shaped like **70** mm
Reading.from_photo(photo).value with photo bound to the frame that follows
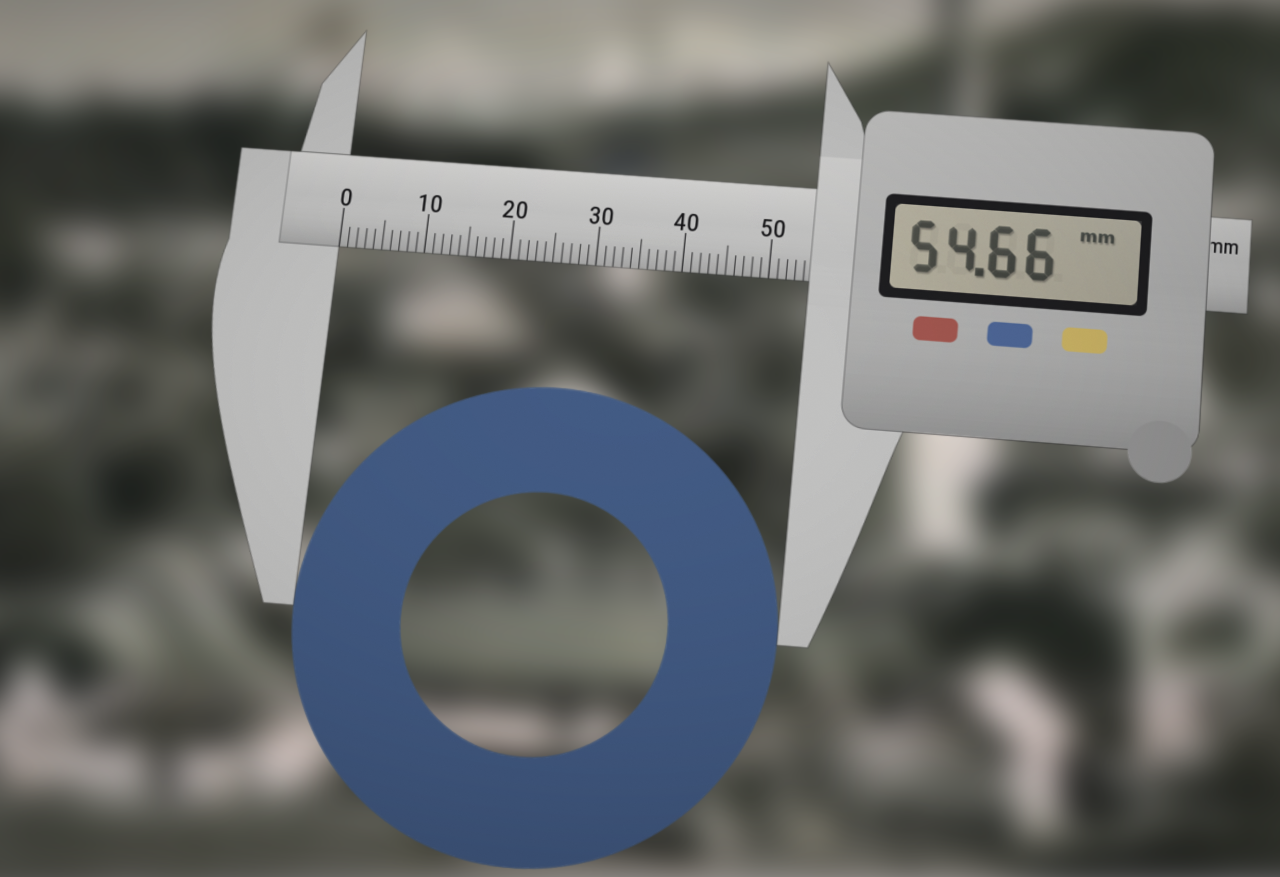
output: **54.66** mm
